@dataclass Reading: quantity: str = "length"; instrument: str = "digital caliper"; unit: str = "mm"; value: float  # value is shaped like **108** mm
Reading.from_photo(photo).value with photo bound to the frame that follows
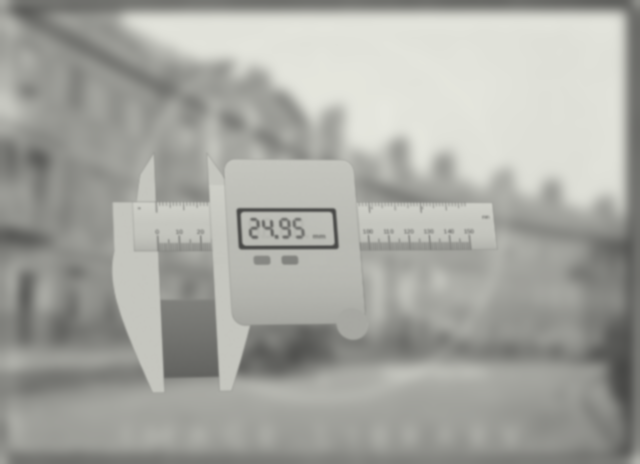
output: **24.95** mm
